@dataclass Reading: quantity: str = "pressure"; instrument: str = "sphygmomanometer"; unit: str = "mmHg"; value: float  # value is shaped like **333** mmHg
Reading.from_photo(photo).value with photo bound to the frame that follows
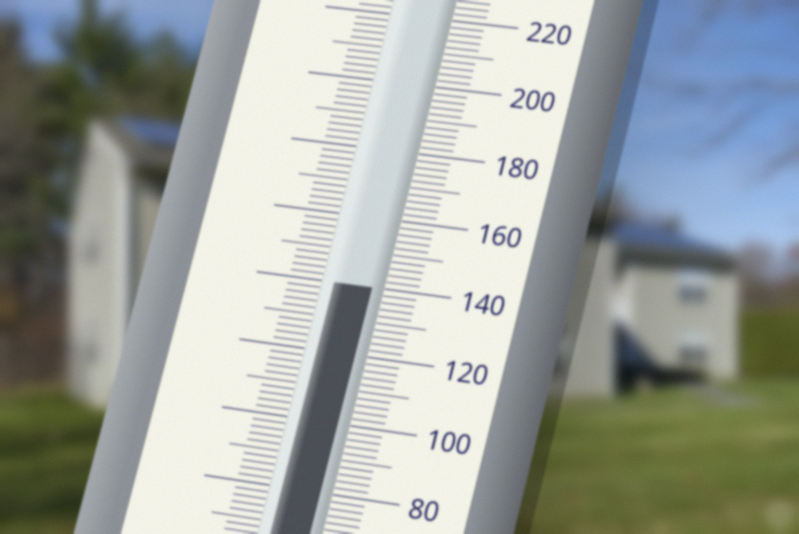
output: **140** mmHg
